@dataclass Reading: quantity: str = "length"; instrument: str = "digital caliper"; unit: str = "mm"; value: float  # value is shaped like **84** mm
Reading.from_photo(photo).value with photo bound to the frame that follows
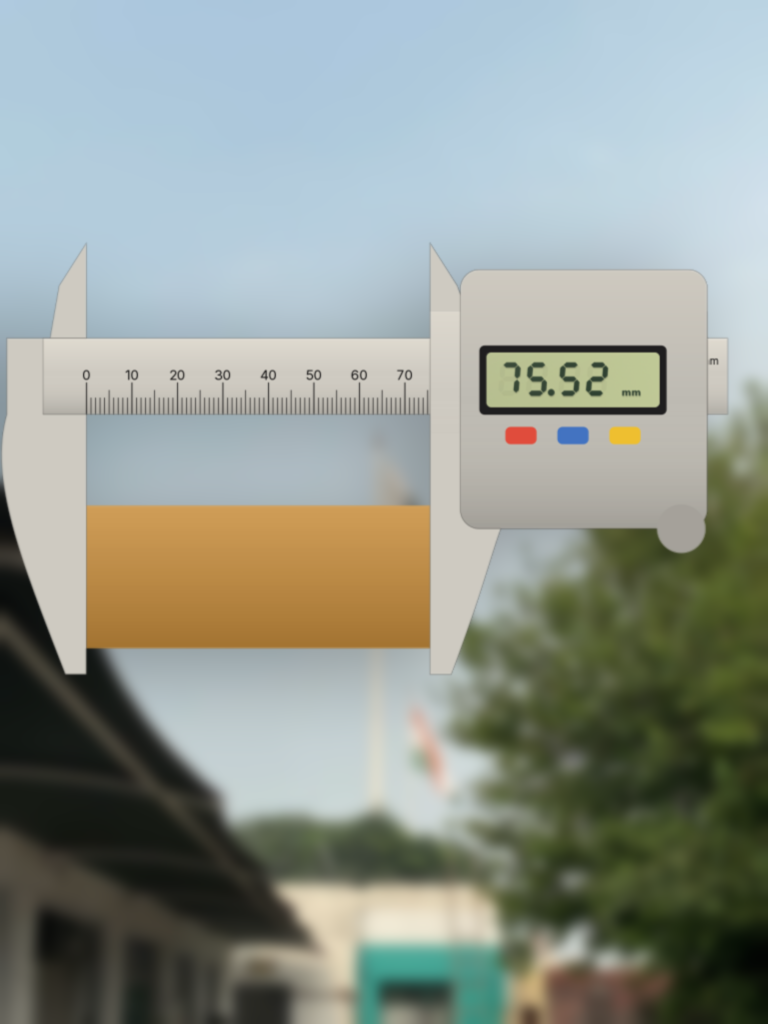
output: **75.52** mm
